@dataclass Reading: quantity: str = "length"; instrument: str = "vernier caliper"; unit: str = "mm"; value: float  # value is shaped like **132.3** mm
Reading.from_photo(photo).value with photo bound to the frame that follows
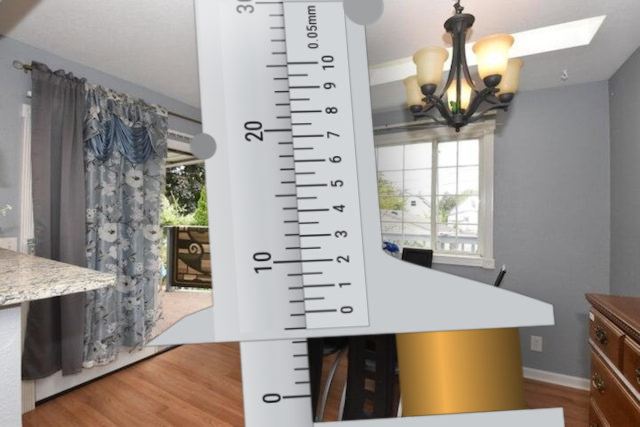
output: **6.2** mm
